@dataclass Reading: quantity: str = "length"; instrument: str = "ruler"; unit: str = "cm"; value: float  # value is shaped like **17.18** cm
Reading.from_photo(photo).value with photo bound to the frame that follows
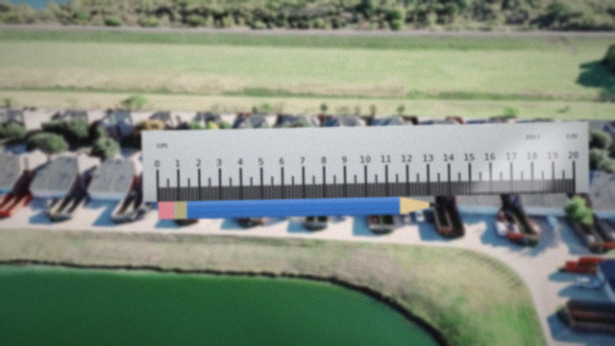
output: **13.5** cm
